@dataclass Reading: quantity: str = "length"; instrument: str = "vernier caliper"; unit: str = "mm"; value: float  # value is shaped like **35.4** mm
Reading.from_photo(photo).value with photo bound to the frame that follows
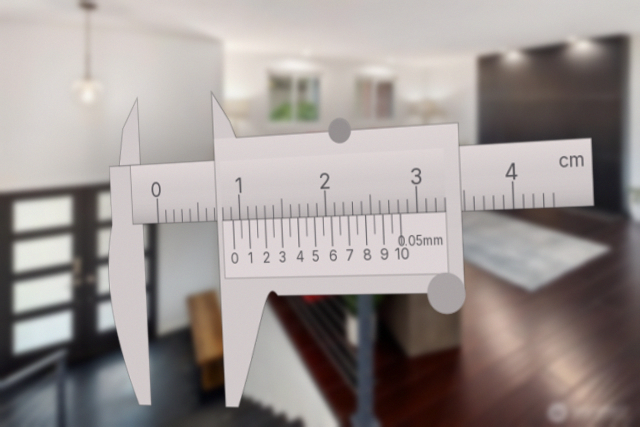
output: **9.2** mm
